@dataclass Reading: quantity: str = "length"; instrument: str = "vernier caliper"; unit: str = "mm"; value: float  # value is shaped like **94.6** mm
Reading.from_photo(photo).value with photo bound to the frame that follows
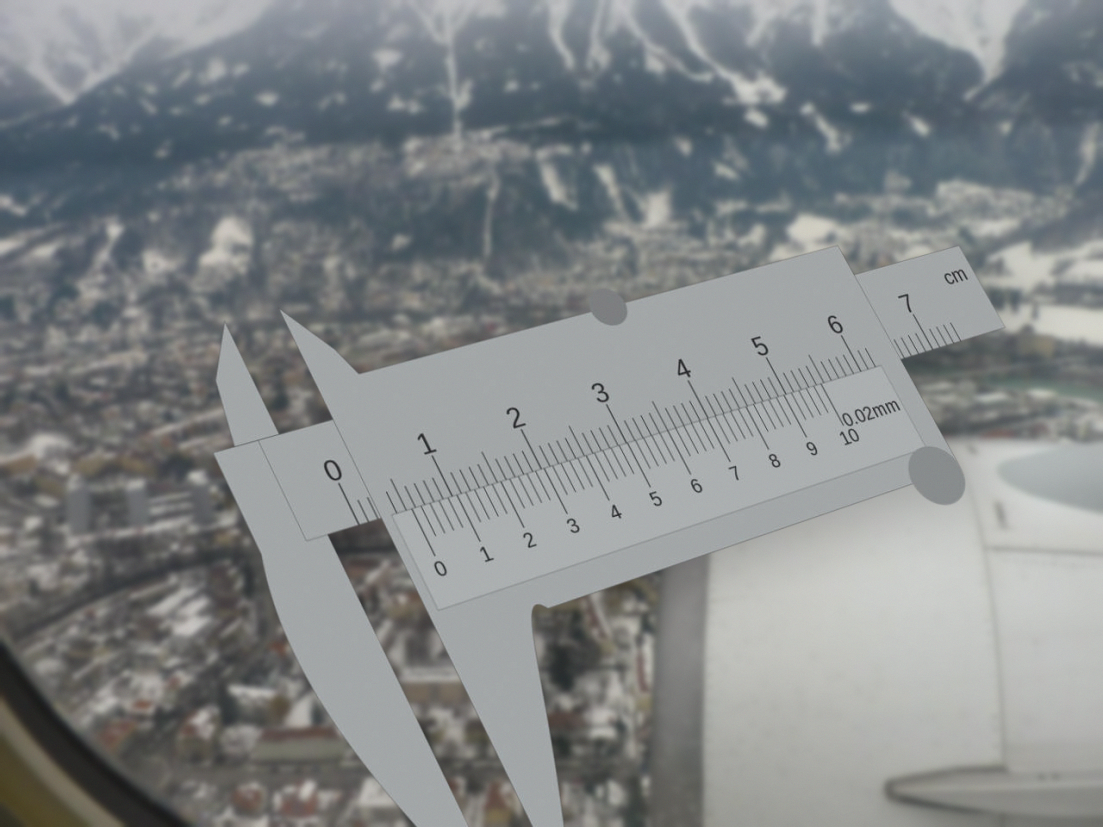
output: **5.6** mm
